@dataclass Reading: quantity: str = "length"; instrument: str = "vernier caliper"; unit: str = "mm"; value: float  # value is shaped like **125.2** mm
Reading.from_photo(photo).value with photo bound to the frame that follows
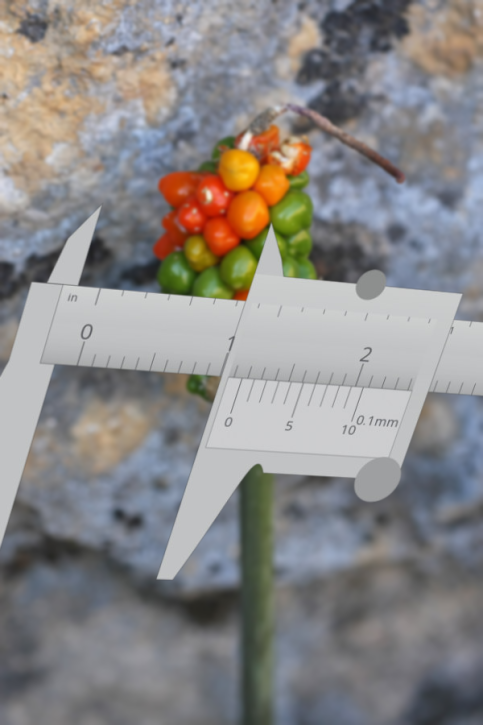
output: **11.6** mm
